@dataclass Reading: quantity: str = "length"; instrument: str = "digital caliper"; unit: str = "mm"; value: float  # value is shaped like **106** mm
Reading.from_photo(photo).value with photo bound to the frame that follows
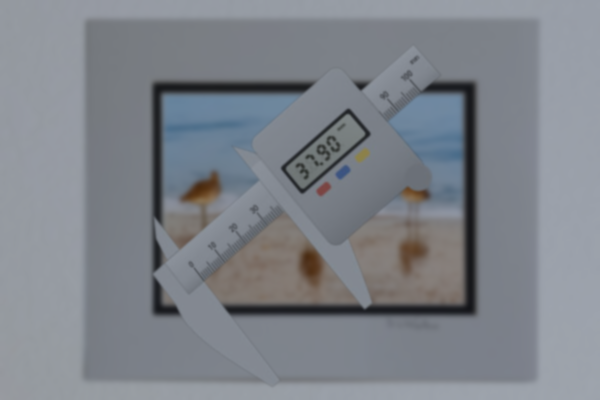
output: **37.90** mm
